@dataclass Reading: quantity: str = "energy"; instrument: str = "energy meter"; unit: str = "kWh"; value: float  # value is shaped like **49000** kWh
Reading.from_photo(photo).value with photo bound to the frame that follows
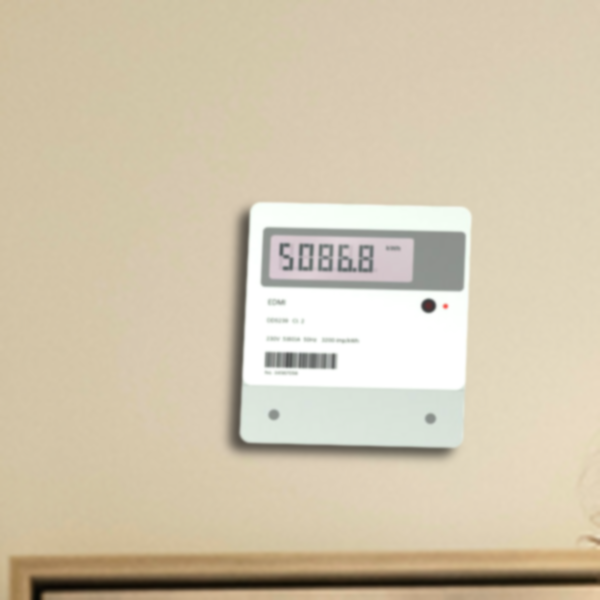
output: **5086.8** kWh
